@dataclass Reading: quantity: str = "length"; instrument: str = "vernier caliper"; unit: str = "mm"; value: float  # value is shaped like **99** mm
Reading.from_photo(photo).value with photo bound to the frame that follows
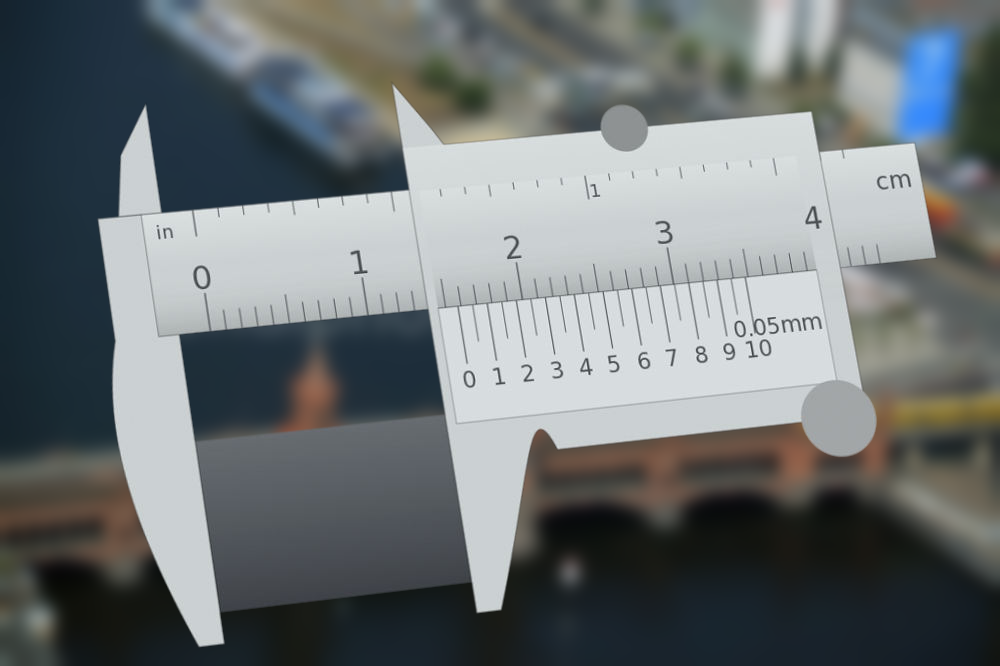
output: **15.8** mm
